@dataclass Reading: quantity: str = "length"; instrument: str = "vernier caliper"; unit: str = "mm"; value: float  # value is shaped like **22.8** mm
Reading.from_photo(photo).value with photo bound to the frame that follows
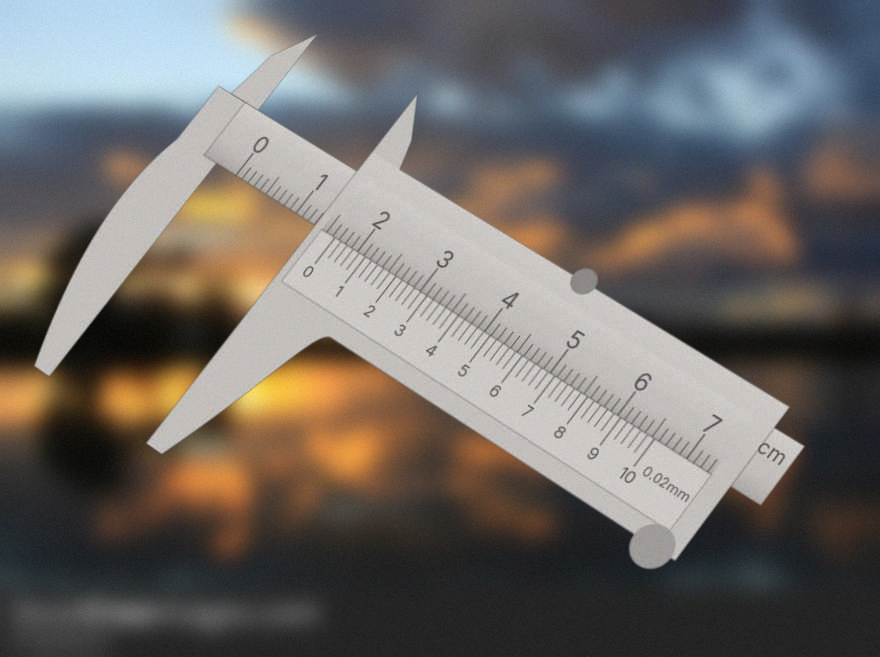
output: **16.4** mm
